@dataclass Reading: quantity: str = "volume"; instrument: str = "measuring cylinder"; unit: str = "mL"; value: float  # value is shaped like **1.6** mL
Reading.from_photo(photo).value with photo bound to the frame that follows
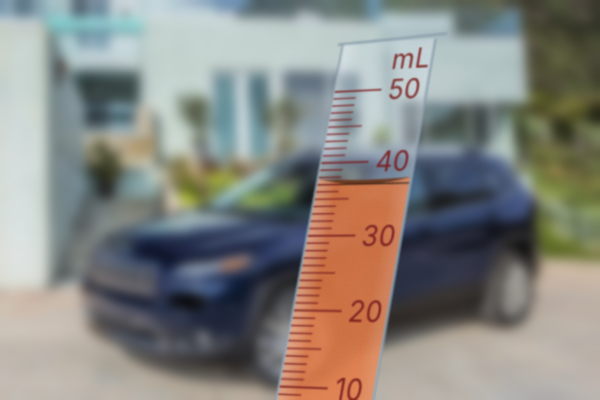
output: **37** mL
